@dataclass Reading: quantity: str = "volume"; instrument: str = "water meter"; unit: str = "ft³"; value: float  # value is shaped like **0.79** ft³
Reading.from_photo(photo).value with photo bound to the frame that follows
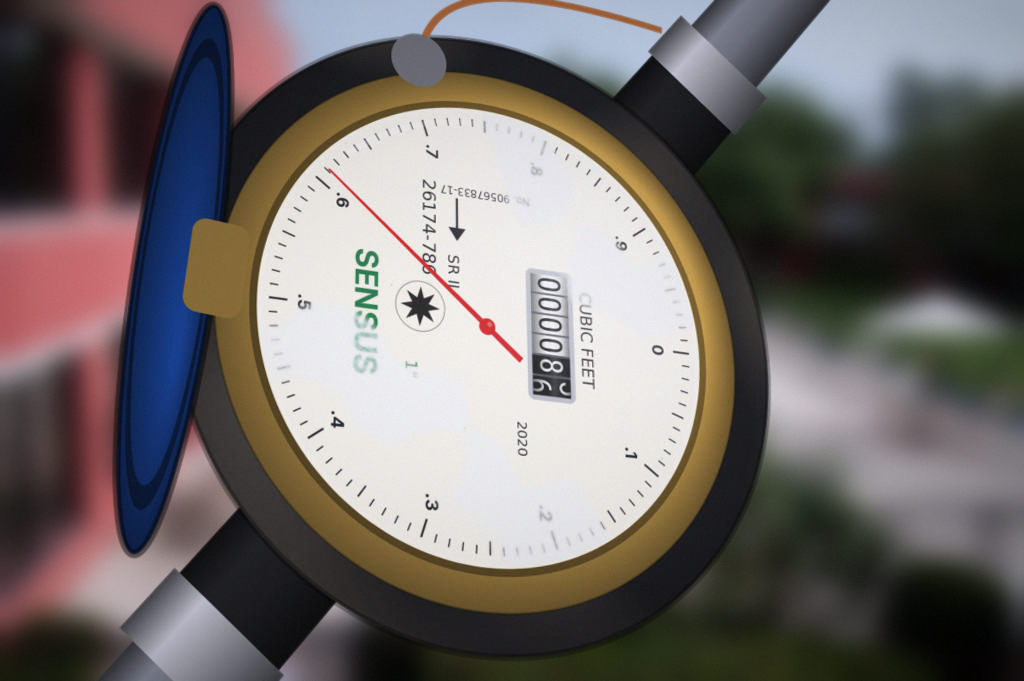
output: **85.61** ft³
